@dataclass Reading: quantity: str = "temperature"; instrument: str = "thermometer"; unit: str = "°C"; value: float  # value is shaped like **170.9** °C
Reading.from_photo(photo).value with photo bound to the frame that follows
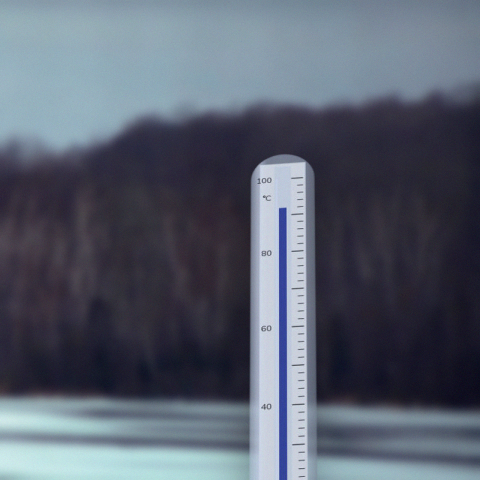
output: **92** °C
